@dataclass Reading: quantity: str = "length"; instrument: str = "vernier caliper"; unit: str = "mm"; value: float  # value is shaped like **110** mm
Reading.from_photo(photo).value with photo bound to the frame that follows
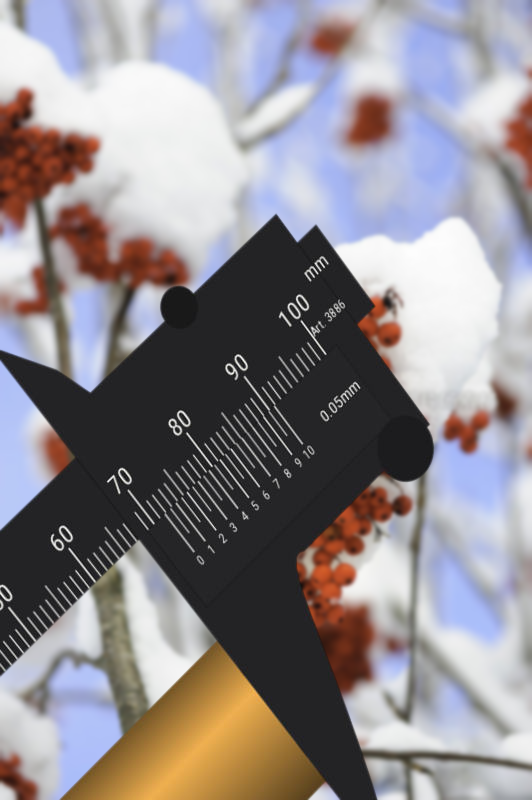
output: **71.8** mm
